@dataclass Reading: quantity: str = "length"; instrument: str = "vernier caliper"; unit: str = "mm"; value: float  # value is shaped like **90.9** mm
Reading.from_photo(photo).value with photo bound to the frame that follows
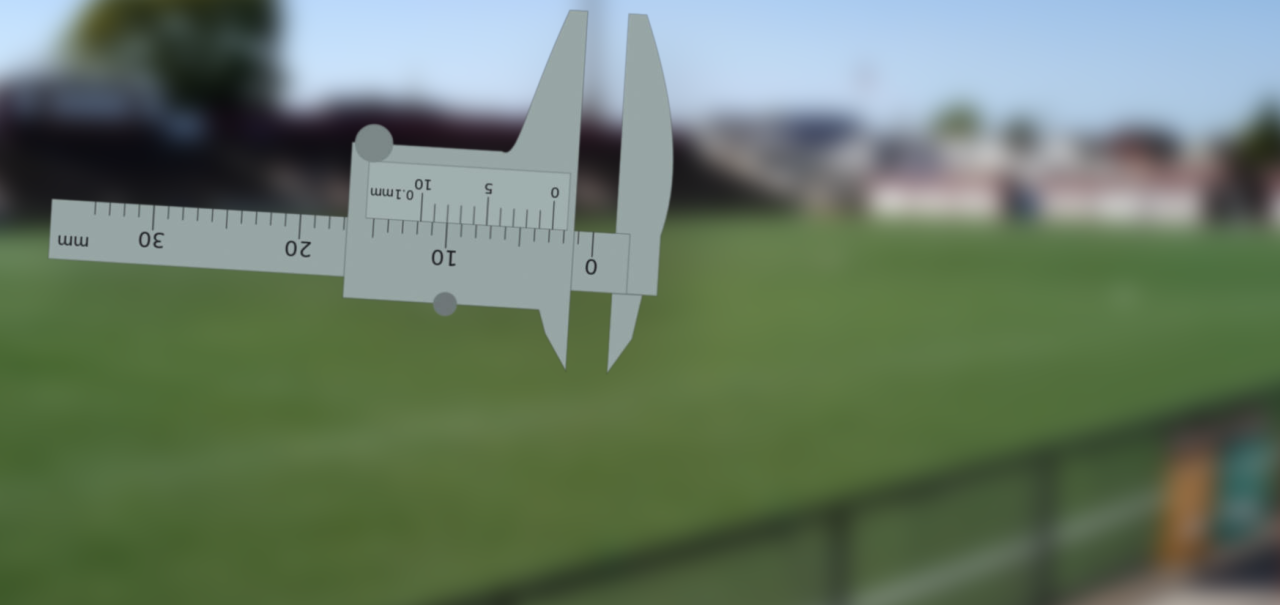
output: **2.8** mm
